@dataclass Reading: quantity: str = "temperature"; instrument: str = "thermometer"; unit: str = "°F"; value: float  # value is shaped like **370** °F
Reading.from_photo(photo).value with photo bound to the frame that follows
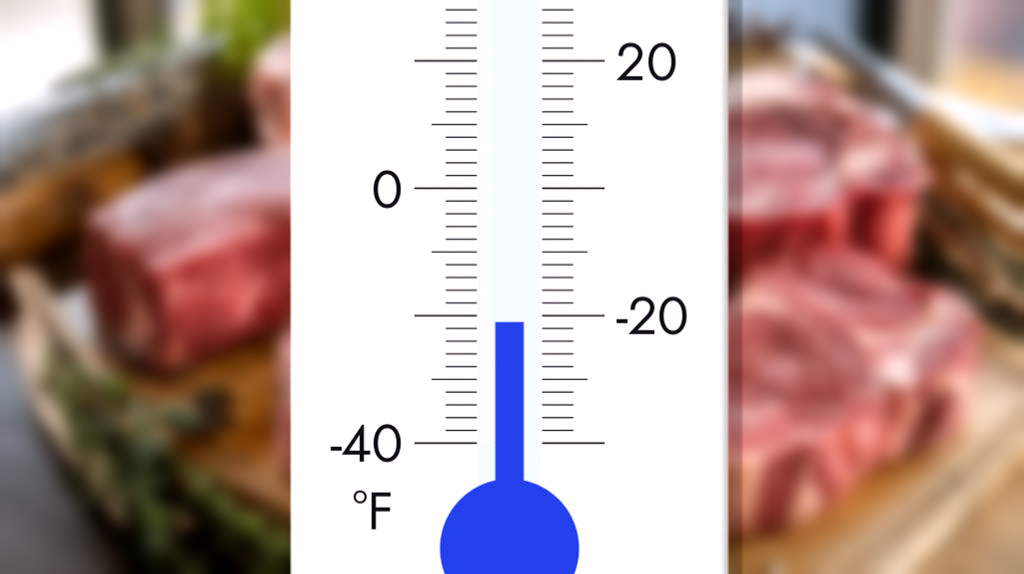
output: **-21** °F
